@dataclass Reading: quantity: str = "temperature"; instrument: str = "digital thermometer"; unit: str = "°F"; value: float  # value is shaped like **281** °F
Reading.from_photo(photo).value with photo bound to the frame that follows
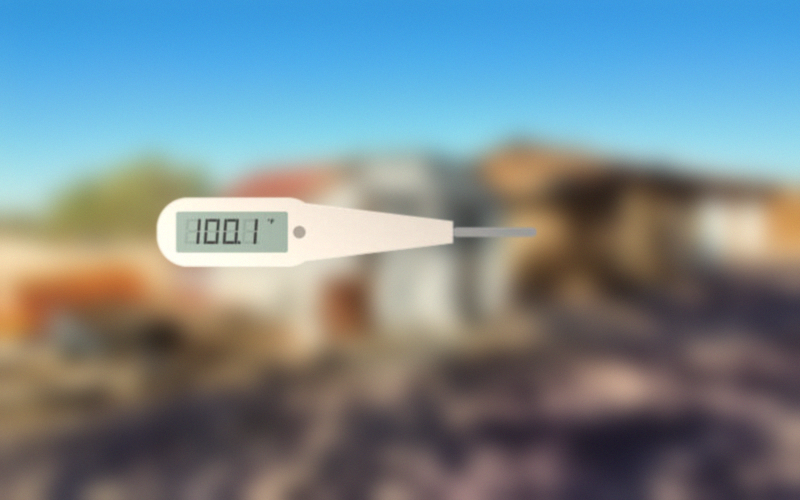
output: **100.1** °F
